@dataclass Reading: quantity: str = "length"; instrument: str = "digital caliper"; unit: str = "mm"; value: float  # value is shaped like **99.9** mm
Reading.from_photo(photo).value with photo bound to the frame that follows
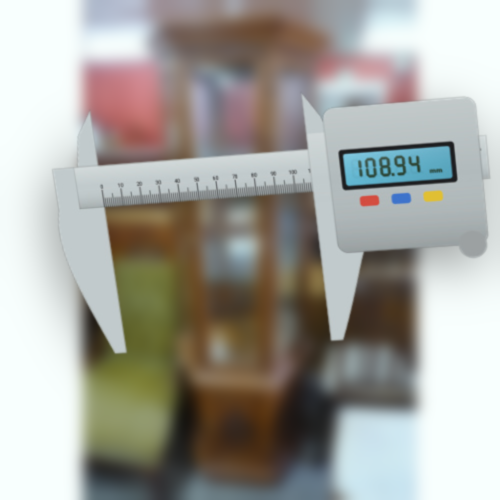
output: **108.94** mm
